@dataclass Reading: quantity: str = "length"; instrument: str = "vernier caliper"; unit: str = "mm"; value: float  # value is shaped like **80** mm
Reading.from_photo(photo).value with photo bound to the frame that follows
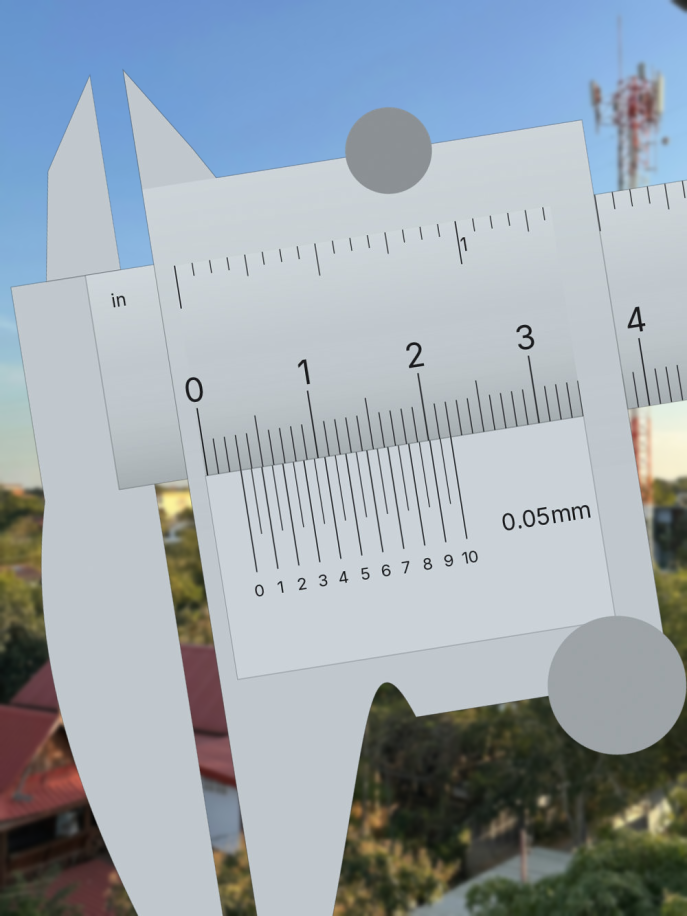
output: **3.0** mm
